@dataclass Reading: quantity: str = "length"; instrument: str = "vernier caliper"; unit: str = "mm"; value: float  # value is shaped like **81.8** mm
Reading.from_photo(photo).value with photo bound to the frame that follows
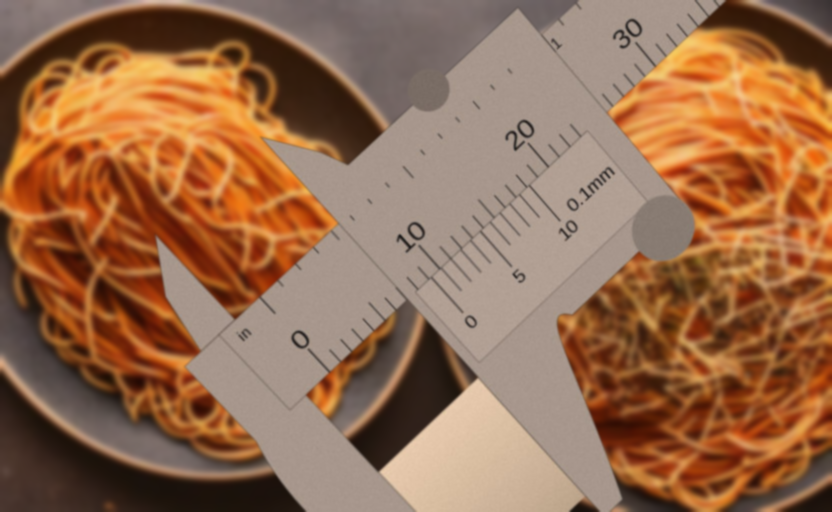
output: **9.2** mm
